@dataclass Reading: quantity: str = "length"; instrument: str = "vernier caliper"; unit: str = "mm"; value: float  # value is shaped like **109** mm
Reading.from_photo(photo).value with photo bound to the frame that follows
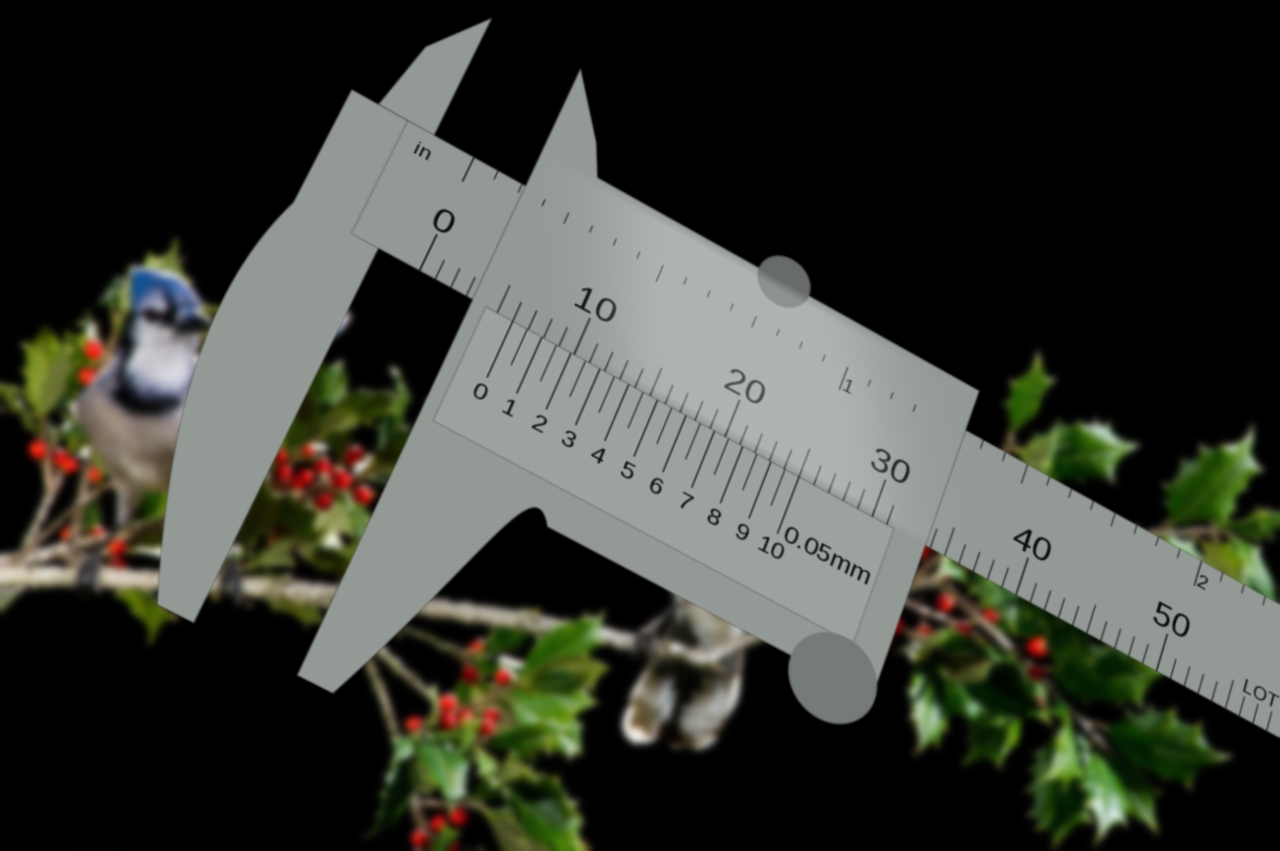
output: **6.0** mm
